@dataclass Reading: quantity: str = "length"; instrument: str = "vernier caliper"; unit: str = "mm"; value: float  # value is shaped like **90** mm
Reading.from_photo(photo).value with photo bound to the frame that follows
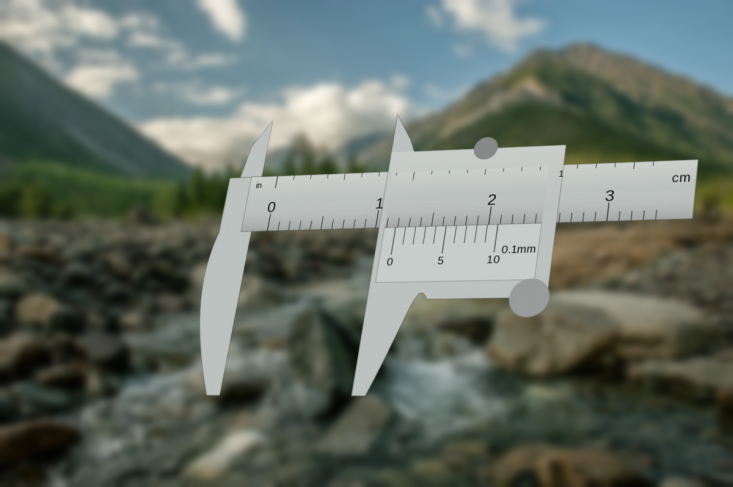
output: **11.8** mm
